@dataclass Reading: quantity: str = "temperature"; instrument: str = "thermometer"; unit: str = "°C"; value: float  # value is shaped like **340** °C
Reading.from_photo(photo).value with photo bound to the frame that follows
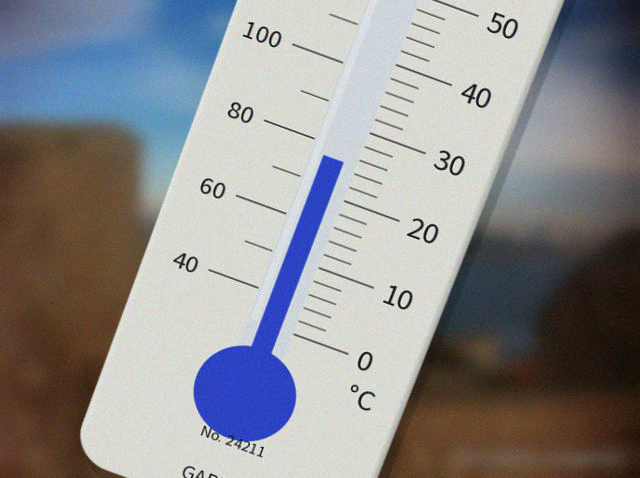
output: **25** °C
